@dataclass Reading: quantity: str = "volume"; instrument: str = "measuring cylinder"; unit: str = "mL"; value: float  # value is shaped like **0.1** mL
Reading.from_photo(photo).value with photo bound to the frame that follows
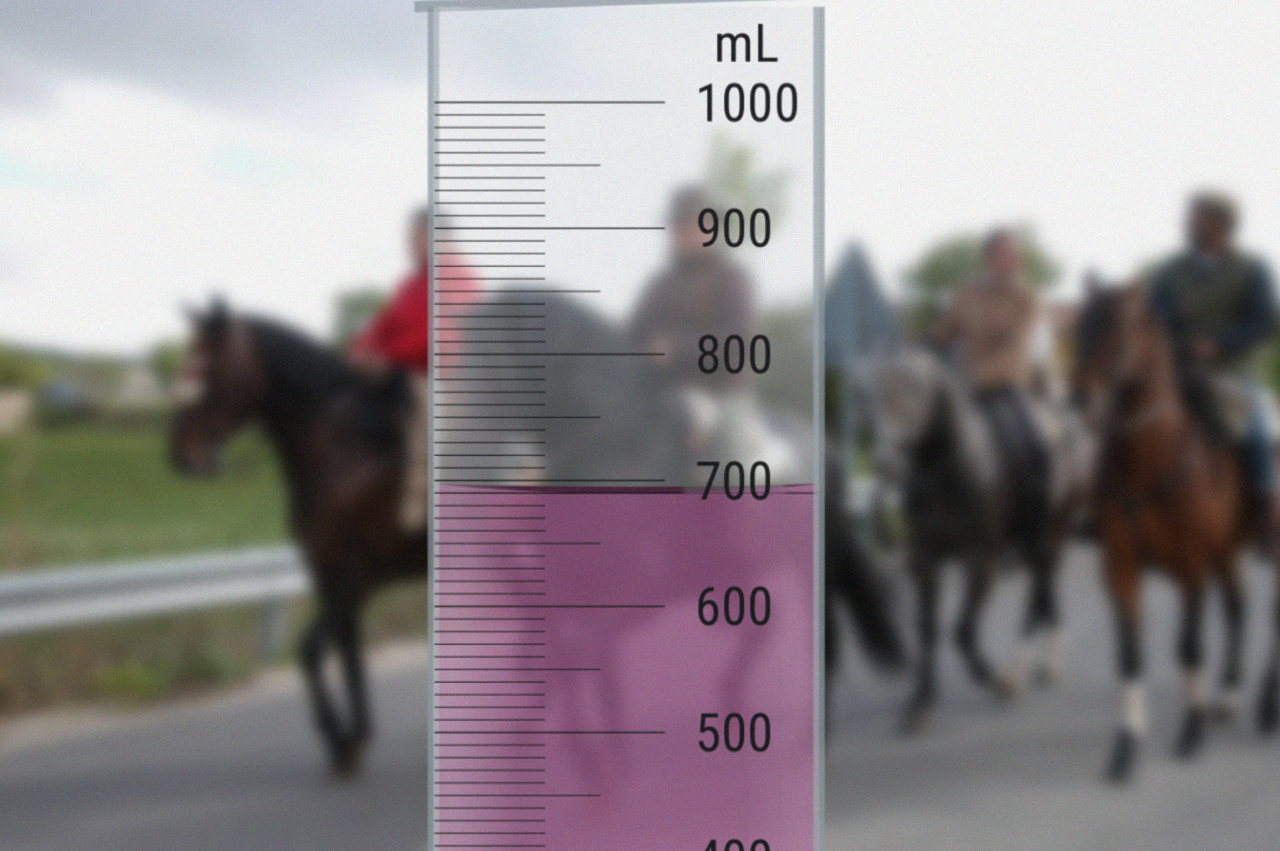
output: **690** mL
